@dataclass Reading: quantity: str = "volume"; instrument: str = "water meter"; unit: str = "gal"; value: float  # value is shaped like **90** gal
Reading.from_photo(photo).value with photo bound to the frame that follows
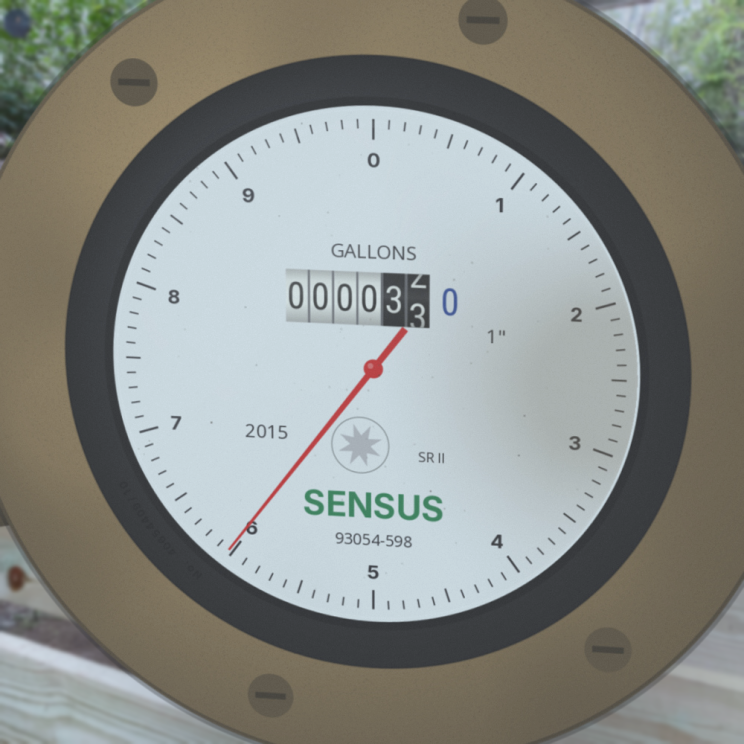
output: **326.0** gal
